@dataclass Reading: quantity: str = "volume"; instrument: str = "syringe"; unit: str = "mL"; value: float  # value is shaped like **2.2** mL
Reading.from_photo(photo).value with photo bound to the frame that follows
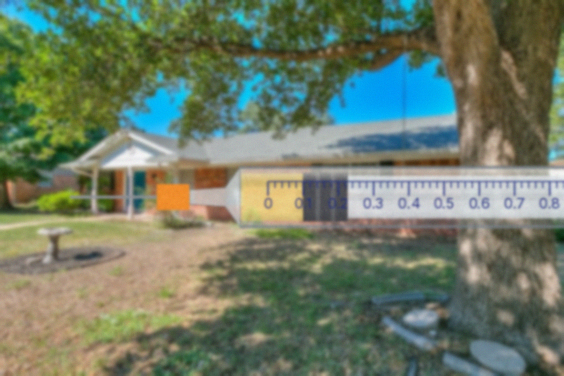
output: **0.1** mL
